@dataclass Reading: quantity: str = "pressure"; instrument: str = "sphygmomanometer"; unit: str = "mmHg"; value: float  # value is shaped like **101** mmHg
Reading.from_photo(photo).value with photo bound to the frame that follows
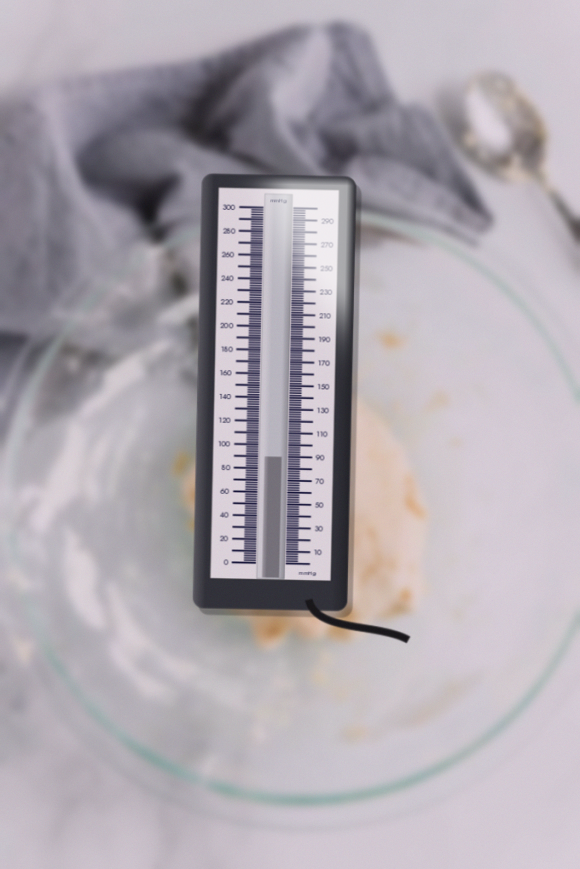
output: **90** mmHg
